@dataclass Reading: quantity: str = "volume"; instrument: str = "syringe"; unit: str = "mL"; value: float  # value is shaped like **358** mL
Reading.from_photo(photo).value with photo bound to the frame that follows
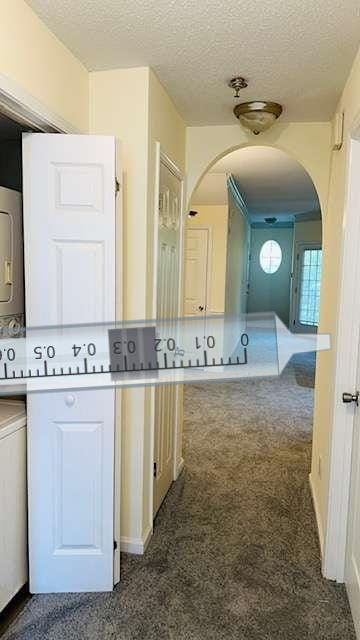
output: **0.22** mL
